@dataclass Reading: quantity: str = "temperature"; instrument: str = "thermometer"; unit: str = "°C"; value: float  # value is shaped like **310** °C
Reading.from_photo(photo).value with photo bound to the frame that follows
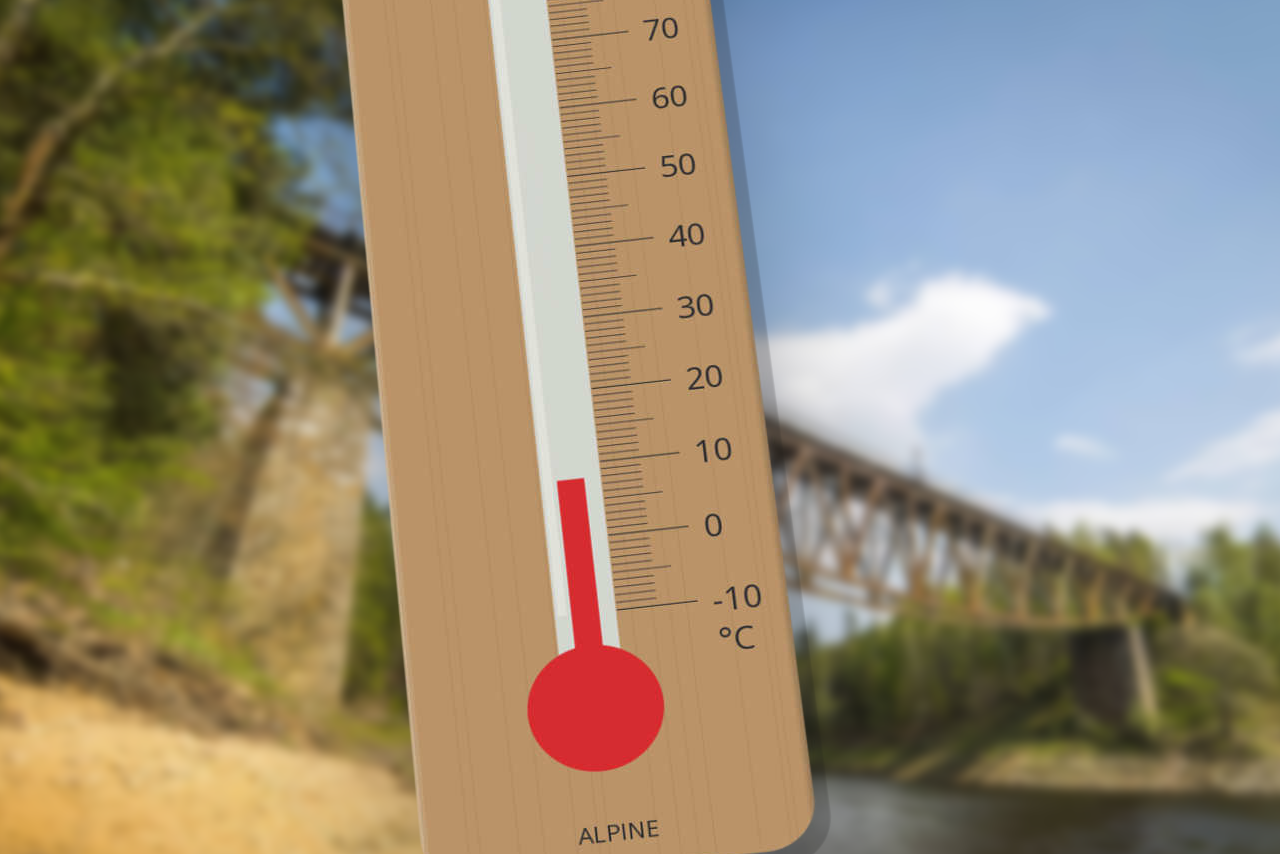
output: **8** °C
